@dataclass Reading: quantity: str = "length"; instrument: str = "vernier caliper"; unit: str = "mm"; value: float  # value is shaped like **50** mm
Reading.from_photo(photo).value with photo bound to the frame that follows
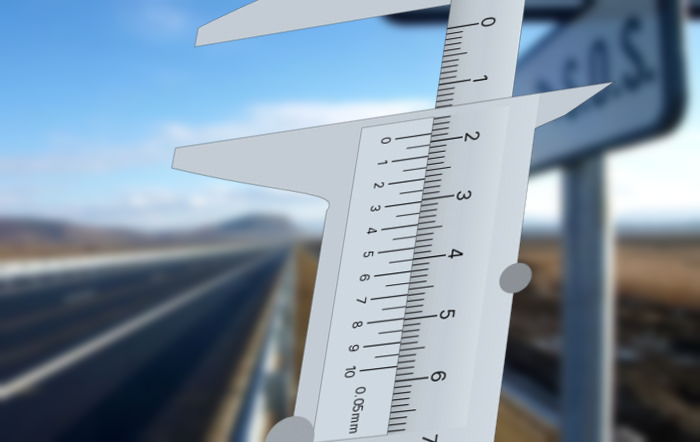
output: **18.6** mm
